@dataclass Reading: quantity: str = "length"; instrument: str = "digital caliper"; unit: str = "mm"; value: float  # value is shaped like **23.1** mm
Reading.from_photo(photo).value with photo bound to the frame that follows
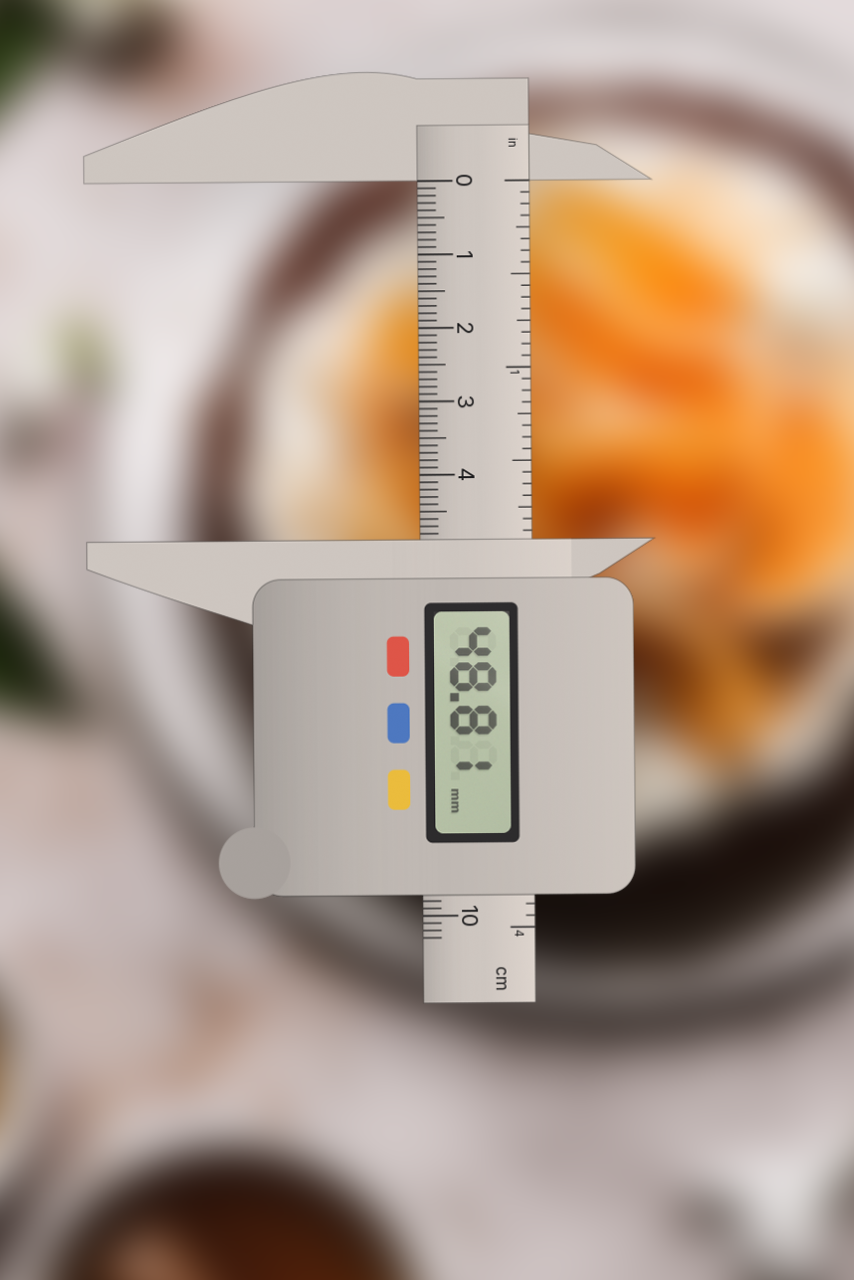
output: **48.81** mm
